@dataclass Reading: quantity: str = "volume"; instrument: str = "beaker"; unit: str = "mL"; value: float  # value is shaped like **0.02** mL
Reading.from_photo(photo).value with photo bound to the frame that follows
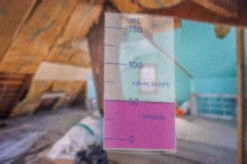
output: **50** mL
